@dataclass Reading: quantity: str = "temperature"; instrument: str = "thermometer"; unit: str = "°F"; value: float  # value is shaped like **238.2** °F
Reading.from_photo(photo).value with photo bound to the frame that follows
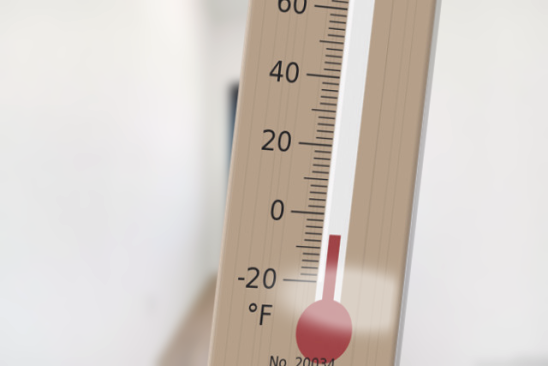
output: **-6** °F
